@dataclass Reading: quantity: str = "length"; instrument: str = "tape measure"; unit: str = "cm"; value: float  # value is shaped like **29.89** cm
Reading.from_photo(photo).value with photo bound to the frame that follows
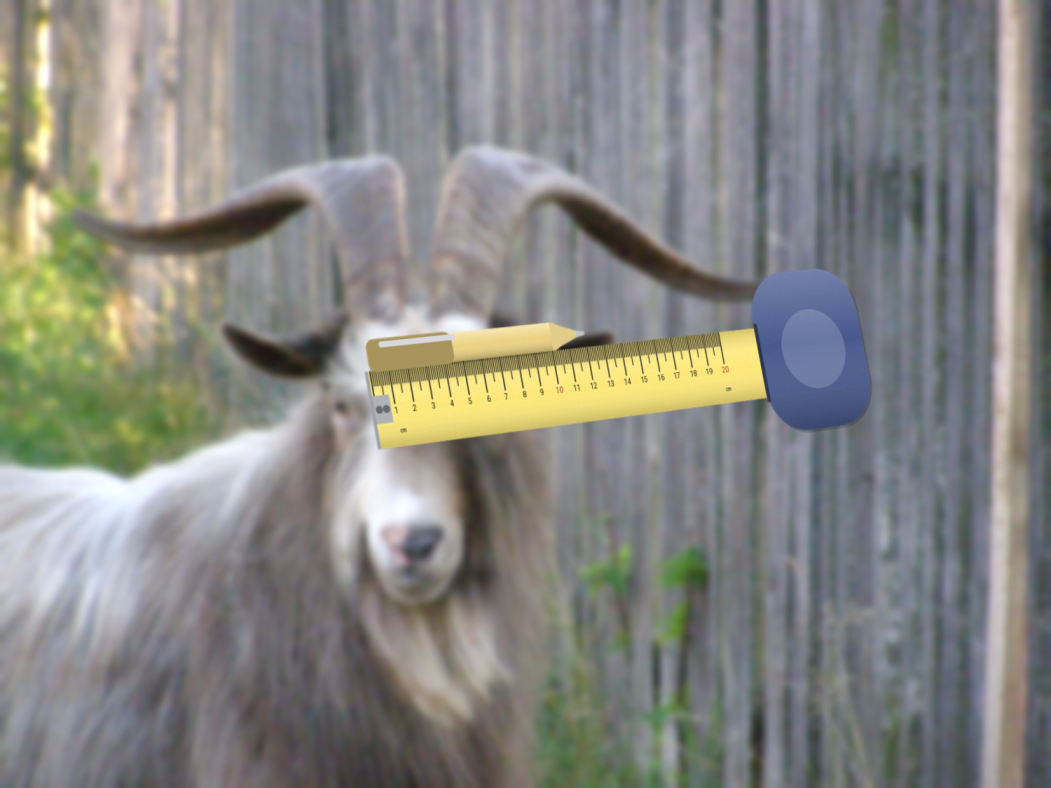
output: **12** cm
